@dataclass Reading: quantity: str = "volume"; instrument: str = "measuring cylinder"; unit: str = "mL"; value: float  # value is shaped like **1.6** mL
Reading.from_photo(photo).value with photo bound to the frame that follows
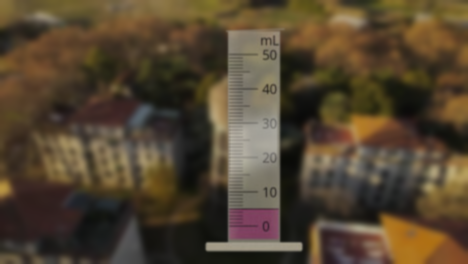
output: **5** mL
